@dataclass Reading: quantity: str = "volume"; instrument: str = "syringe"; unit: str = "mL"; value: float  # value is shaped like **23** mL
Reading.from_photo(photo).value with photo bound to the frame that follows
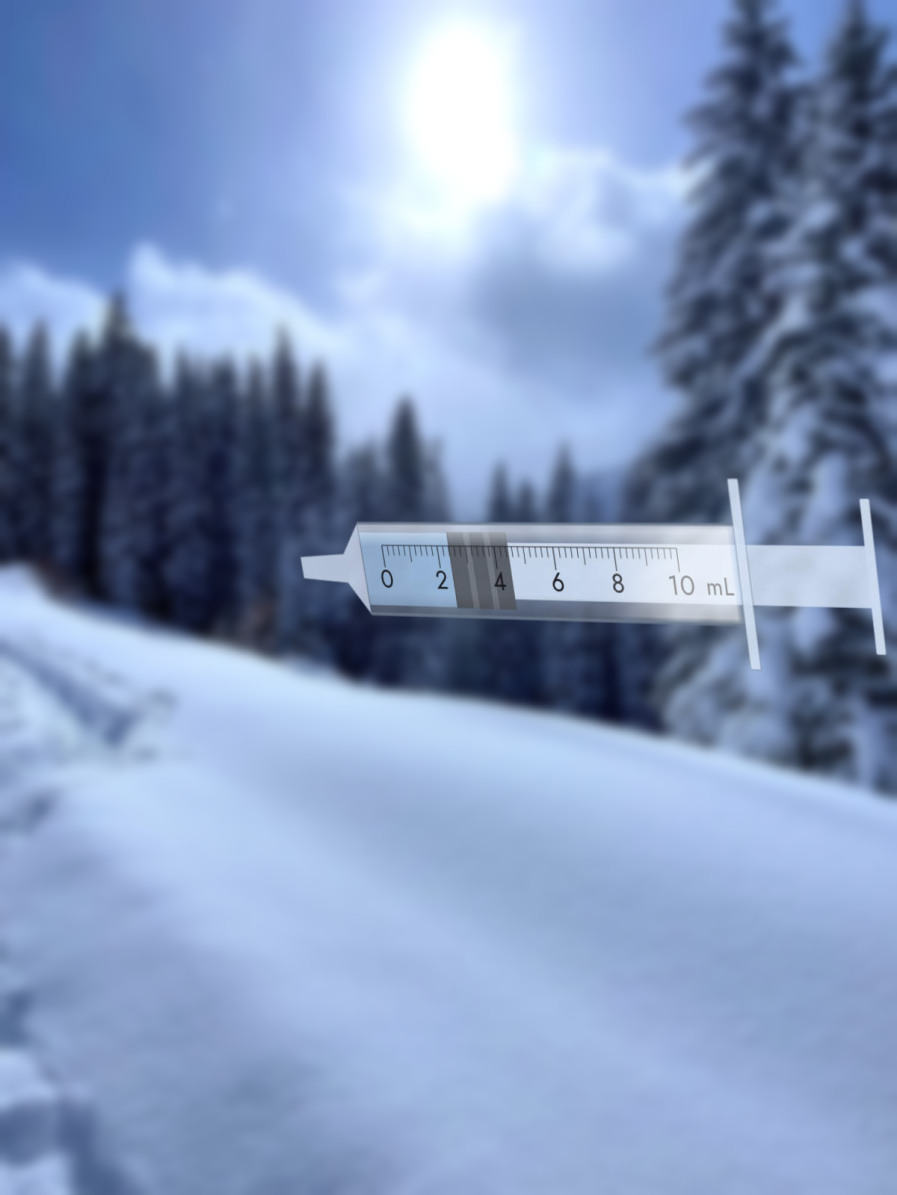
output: **2.4** mL
